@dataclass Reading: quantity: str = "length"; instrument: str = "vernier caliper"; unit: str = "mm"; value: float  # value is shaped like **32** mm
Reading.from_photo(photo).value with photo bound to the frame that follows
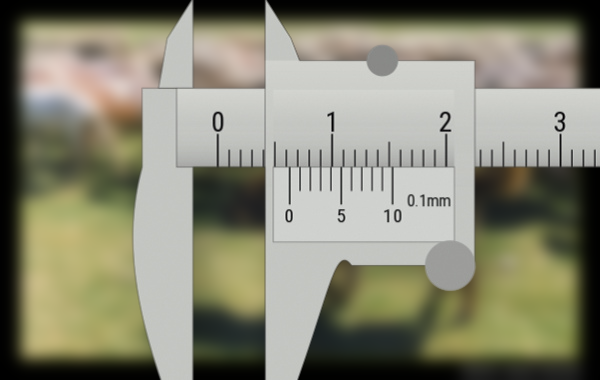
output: **6.3** mm
